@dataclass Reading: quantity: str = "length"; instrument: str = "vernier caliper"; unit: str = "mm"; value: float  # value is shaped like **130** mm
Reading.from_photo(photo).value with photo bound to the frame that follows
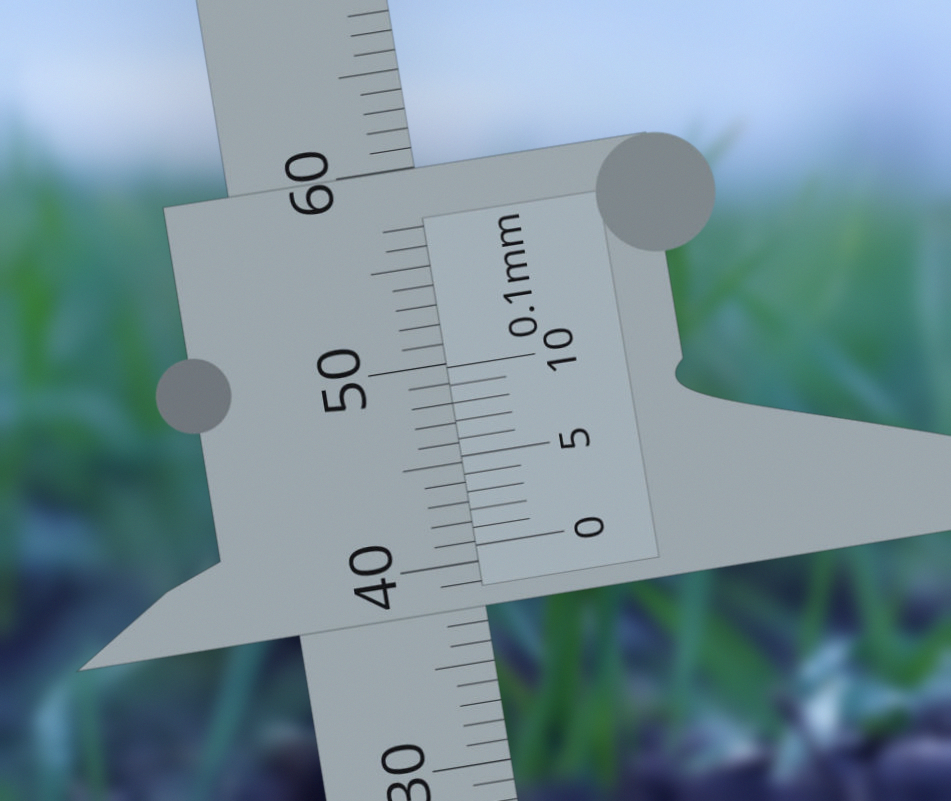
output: **40.8** mm
